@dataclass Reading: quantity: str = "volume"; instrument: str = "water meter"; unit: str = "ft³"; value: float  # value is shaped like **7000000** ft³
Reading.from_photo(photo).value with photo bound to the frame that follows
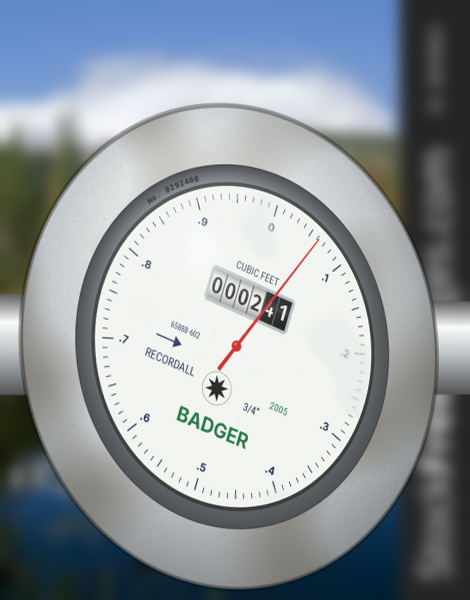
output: **241.06** ft³
